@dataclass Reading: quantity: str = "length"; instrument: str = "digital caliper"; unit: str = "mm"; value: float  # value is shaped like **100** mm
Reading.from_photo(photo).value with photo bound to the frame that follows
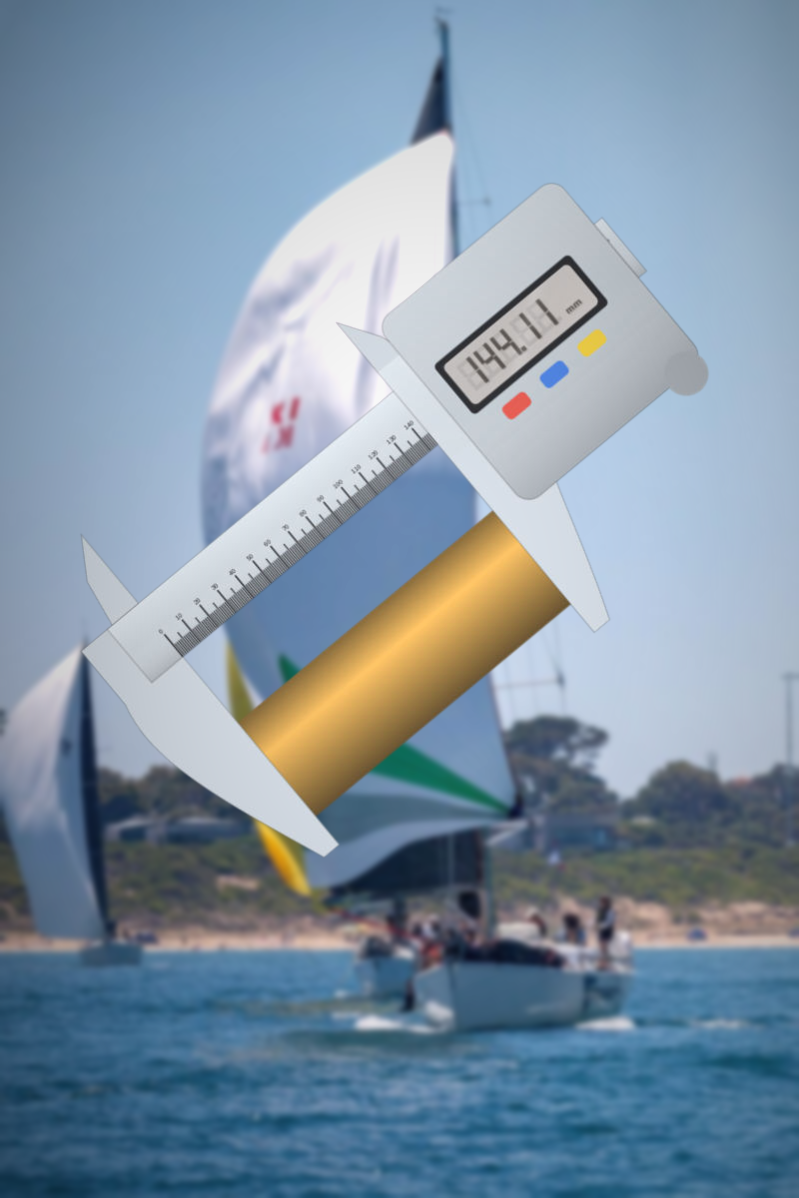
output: **144.11** mm
